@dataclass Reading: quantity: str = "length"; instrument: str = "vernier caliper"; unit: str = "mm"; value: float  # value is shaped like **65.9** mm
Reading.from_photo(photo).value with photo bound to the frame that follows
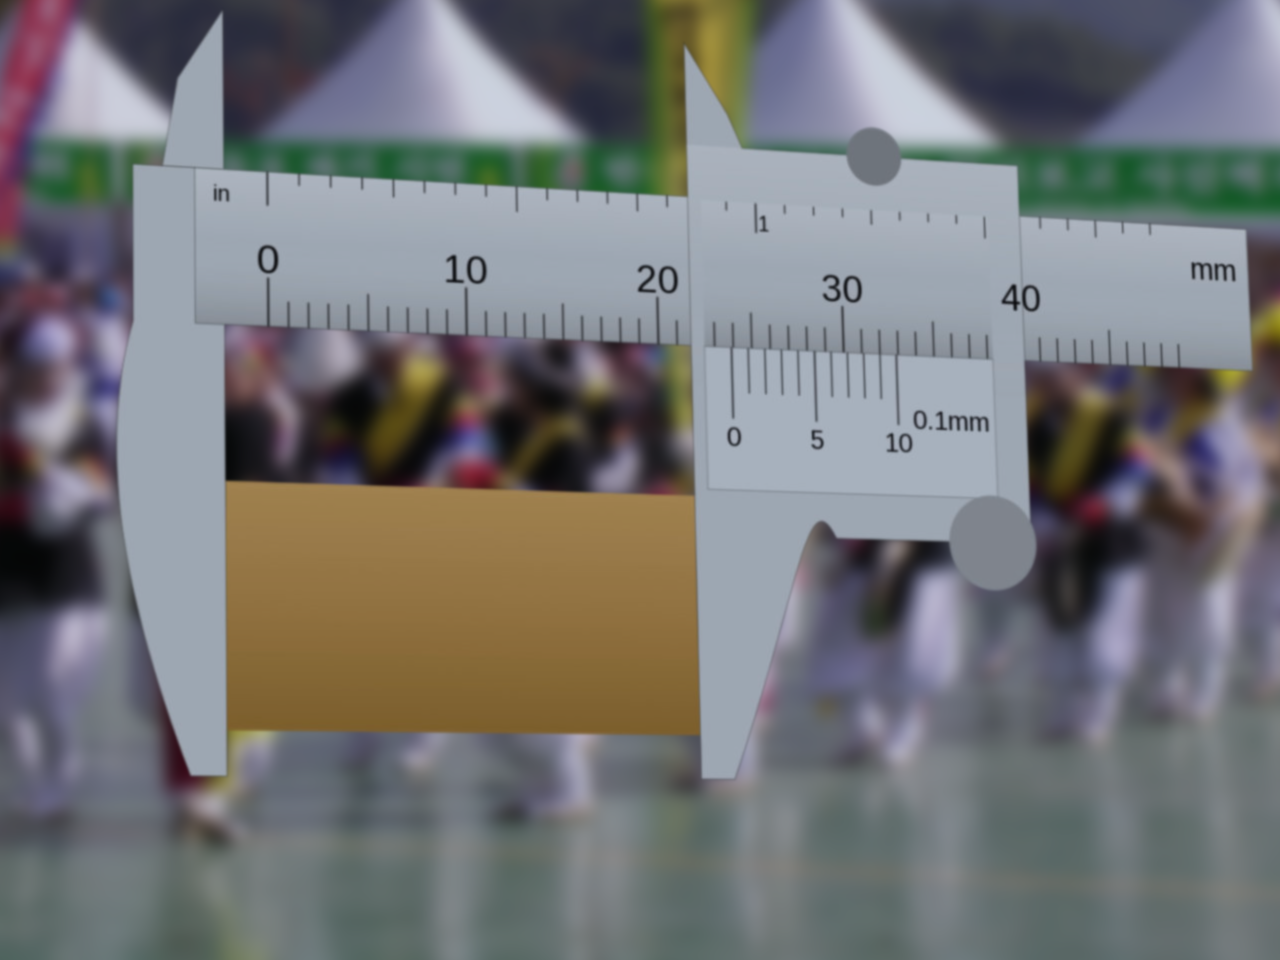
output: **23.9** mm
